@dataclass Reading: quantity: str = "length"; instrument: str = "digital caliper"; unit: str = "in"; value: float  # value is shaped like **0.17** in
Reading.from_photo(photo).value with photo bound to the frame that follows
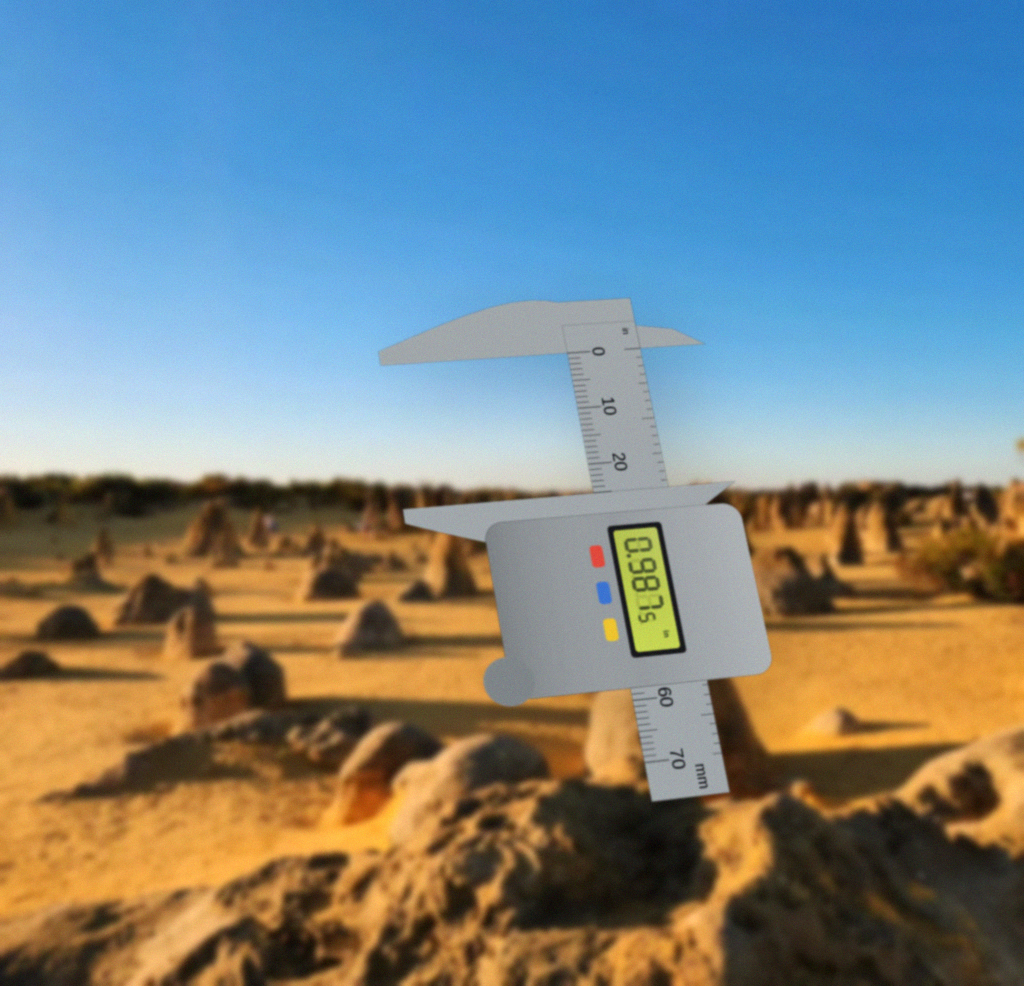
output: **0.9875** in
